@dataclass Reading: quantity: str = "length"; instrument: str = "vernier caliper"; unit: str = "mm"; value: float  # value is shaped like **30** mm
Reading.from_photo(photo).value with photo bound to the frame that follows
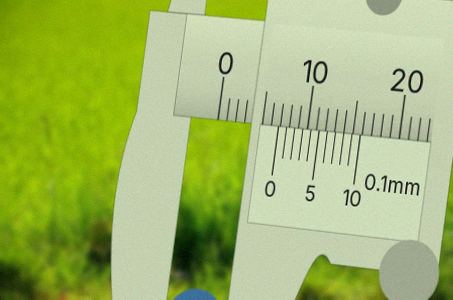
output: **6.8** mm
